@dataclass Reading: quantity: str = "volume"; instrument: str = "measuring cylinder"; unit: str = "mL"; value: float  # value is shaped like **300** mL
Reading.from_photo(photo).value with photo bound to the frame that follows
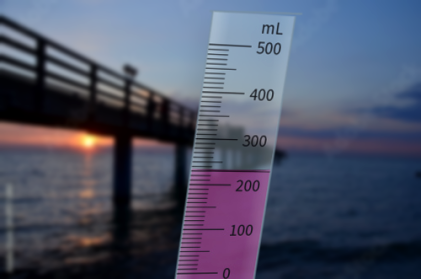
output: **230** mL
